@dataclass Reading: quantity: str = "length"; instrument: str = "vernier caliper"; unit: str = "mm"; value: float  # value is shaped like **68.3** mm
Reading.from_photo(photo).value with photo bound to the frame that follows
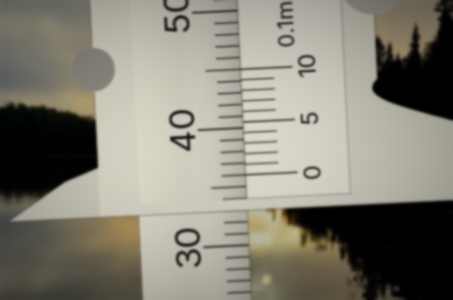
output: **36.0** mm
